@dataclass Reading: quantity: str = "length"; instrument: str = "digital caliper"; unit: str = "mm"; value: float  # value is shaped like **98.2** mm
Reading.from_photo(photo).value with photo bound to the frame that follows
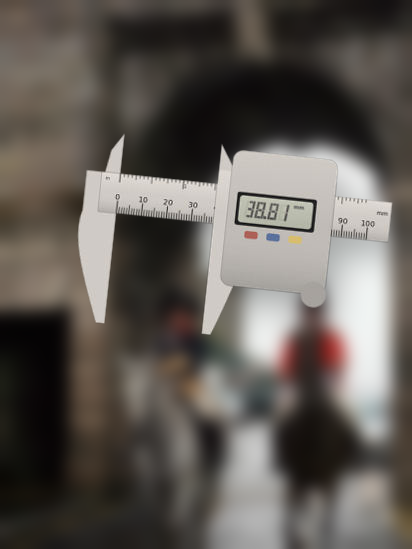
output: **38.81** mm
